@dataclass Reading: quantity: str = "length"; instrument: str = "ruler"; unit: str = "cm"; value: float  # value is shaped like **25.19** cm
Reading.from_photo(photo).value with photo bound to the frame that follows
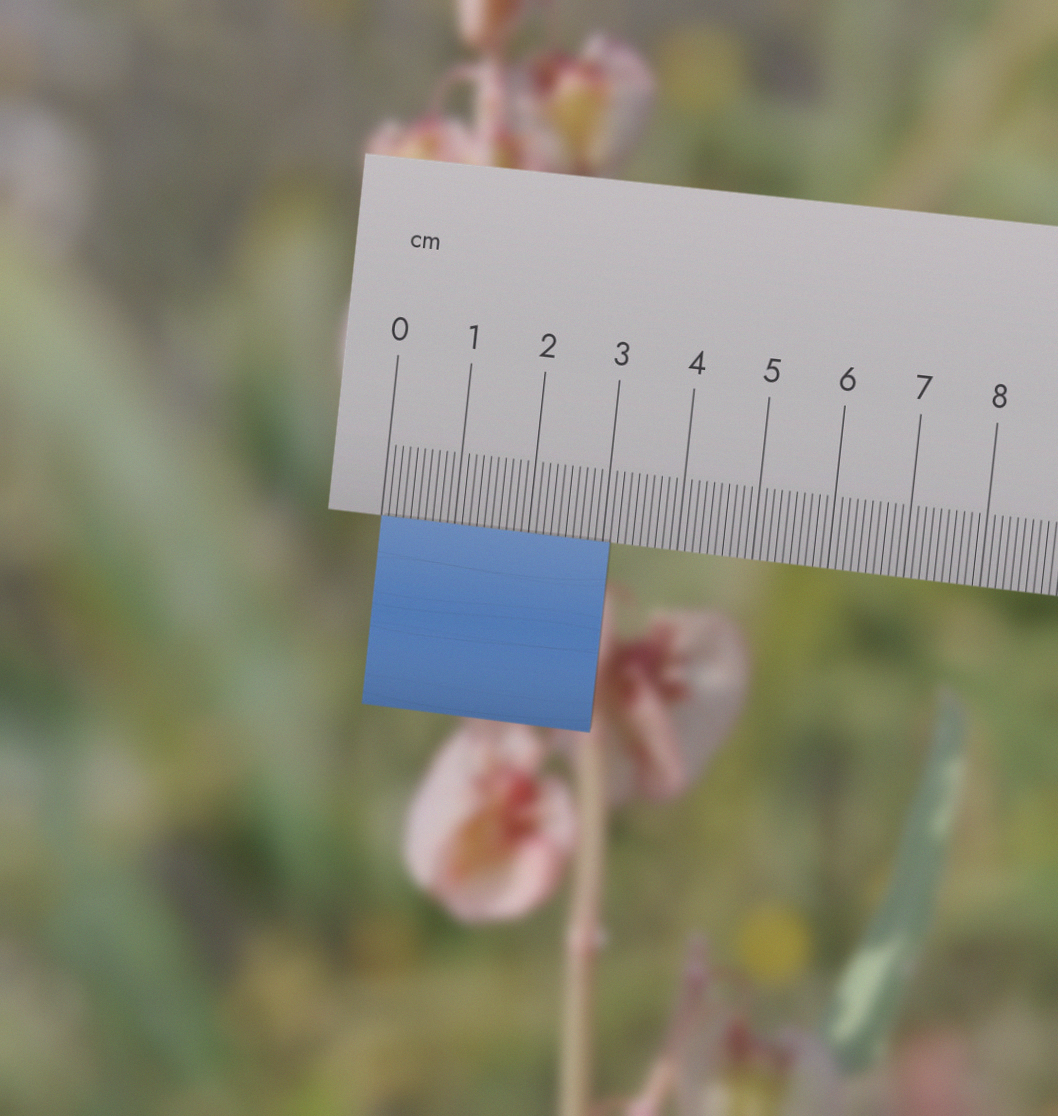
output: **3.1** cm
